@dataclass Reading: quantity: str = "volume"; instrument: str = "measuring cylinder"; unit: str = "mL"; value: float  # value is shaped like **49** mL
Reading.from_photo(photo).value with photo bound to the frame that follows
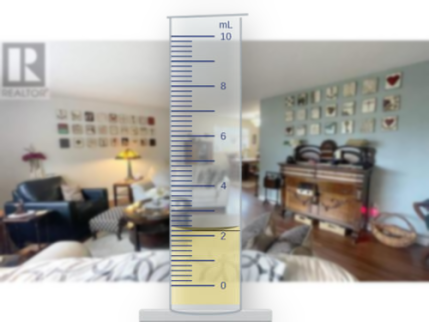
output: **2.2** mL
